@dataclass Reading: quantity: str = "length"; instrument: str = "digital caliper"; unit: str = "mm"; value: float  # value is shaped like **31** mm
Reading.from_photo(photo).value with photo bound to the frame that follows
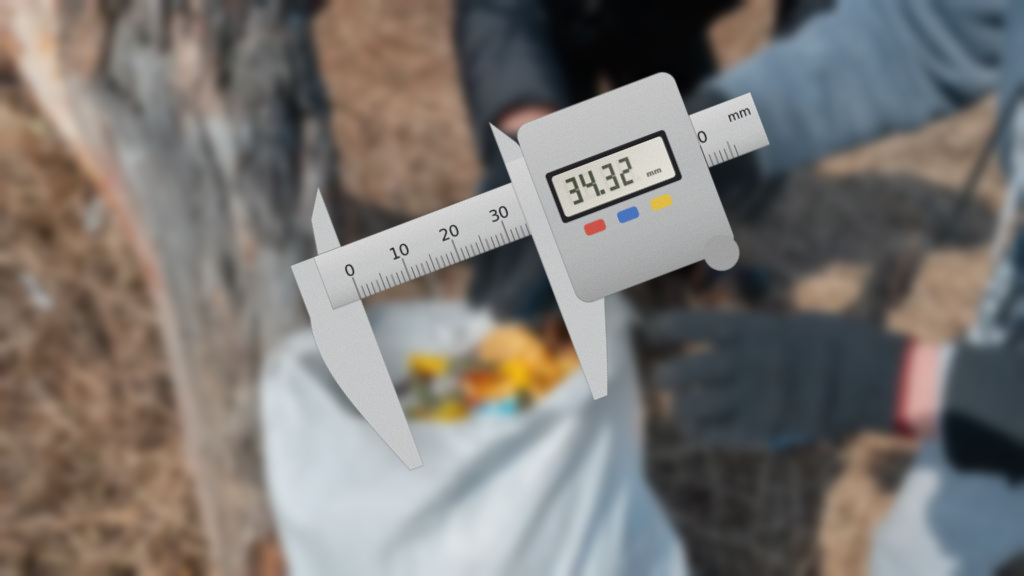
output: **34.32** mm
